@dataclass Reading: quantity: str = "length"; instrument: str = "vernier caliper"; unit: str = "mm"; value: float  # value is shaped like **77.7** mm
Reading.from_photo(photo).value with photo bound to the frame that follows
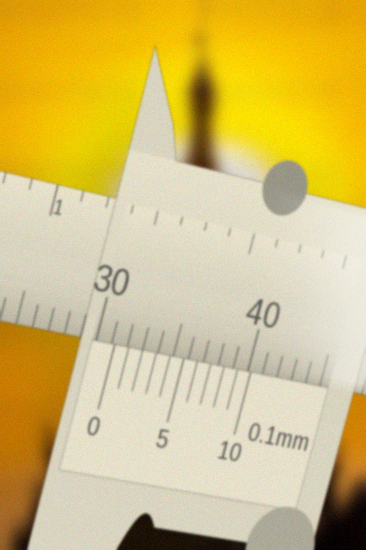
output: **31.2** mm
